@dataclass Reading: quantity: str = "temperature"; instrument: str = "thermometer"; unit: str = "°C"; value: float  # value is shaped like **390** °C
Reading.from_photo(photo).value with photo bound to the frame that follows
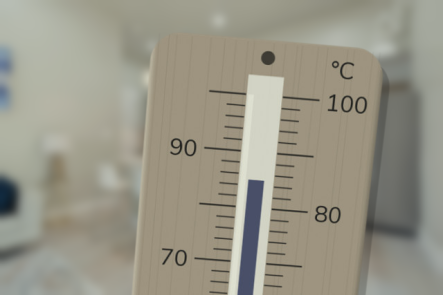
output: **85** °C
